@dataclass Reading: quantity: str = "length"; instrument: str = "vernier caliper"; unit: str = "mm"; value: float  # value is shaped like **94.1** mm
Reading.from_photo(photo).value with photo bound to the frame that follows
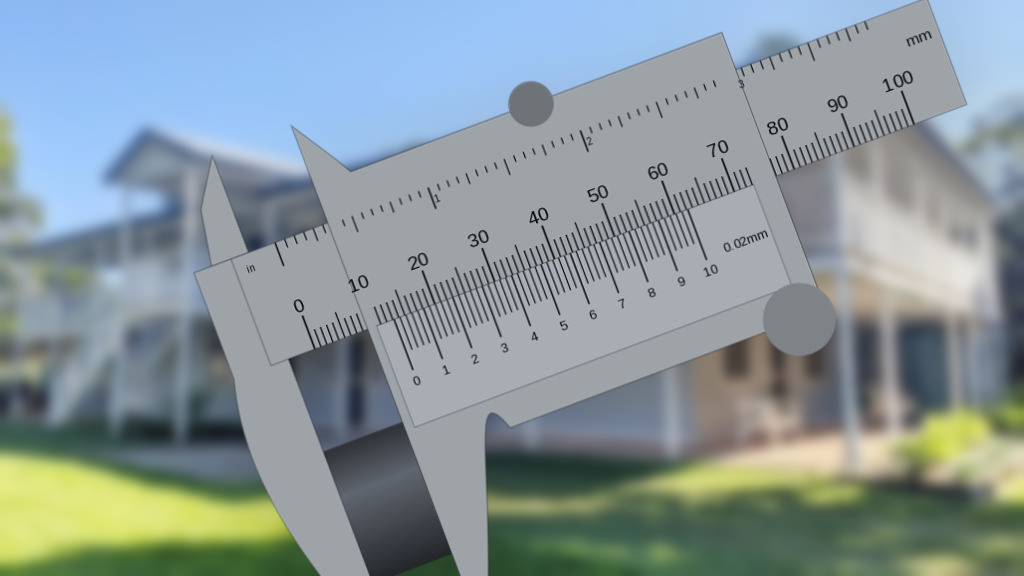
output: **13.2** mm
